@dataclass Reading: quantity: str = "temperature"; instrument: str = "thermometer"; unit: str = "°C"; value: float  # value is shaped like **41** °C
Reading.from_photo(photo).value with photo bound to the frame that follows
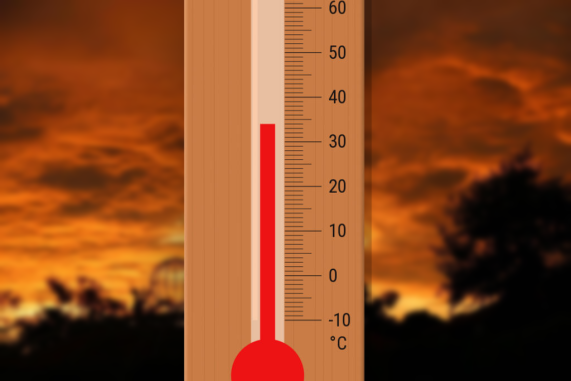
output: **34** °C
